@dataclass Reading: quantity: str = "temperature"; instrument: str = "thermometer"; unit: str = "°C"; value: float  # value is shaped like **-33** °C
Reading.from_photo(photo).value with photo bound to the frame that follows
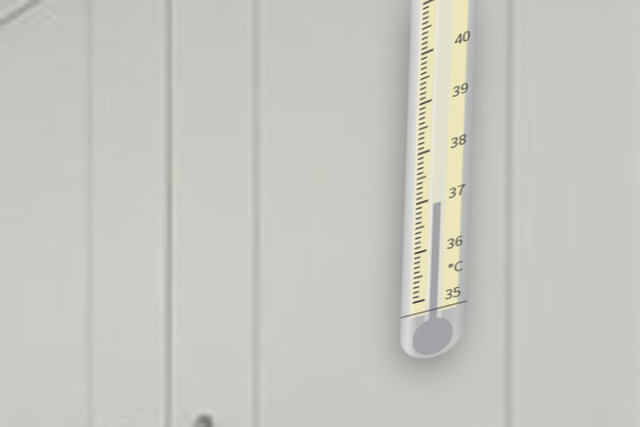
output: **36.9** °C
